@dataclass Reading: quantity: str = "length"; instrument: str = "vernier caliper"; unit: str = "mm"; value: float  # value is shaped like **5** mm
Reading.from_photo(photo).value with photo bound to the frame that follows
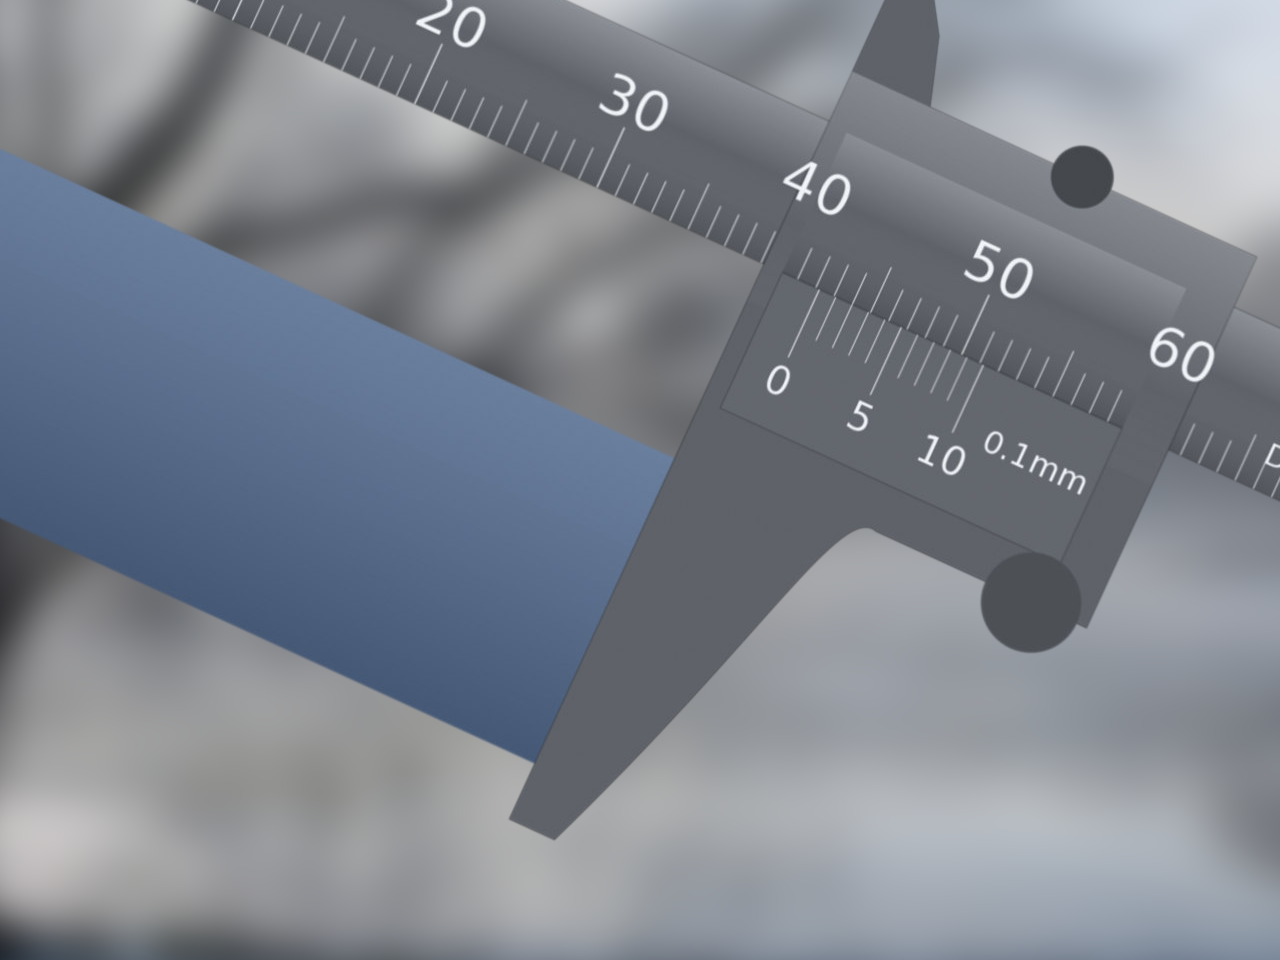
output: **42.2** mm
